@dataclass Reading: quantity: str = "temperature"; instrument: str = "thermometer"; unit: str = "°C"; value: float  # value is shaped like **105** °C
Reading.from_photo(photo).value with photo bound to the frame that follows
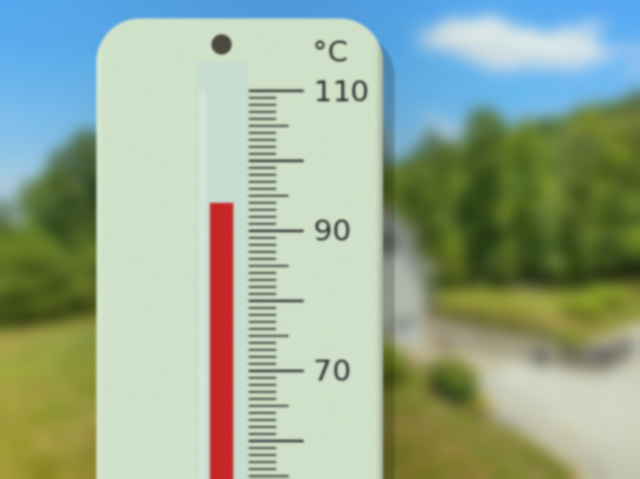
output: **94** °C
